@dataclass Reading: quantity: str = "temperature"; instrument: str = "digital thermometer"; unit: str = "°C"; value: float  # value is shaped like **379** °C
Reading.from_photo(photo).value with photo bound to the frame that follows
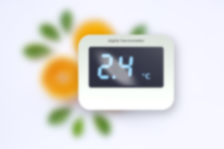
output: **2.4** °C
